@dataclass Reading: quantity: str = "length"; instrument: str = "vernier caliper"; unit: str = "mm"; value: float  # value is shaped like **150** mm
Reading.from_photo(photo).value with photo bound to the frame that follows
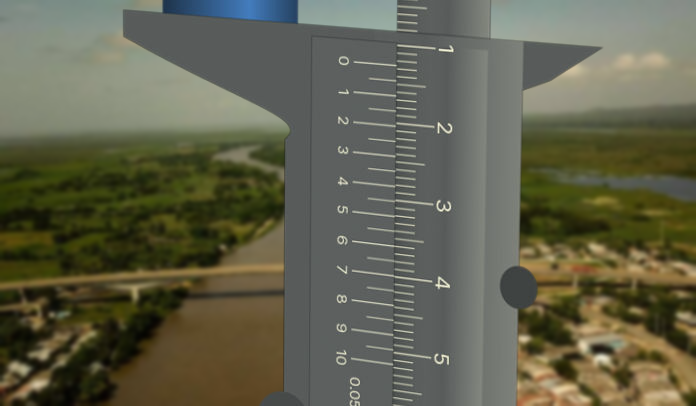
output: **12.6** mm
